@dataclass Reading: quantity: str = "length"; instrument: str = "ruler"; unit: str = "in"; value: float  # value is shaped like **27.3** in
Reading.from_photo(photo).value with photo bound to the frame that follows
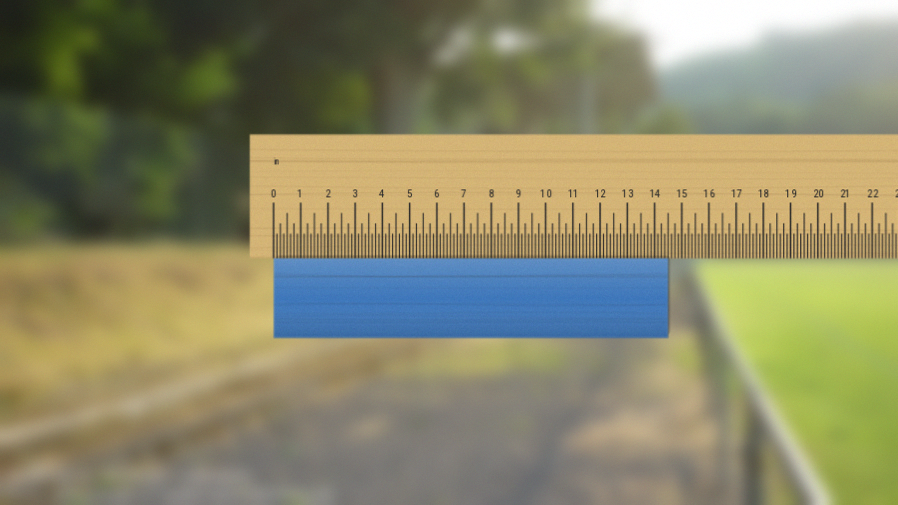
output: **14.5** in
